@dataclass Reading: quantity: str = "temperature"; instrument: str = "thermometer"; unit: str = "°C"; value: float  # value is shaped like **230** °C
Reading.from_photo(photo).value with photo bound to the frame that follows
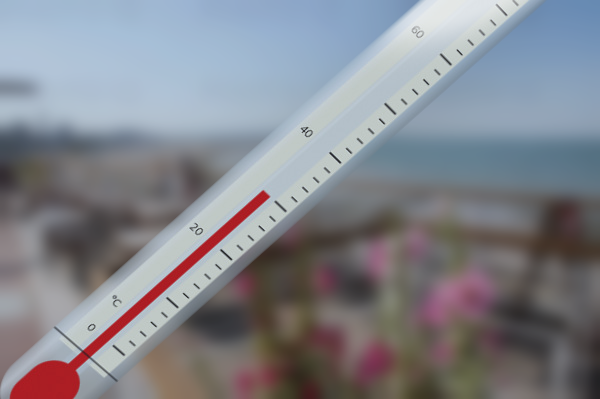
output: **30** °C
